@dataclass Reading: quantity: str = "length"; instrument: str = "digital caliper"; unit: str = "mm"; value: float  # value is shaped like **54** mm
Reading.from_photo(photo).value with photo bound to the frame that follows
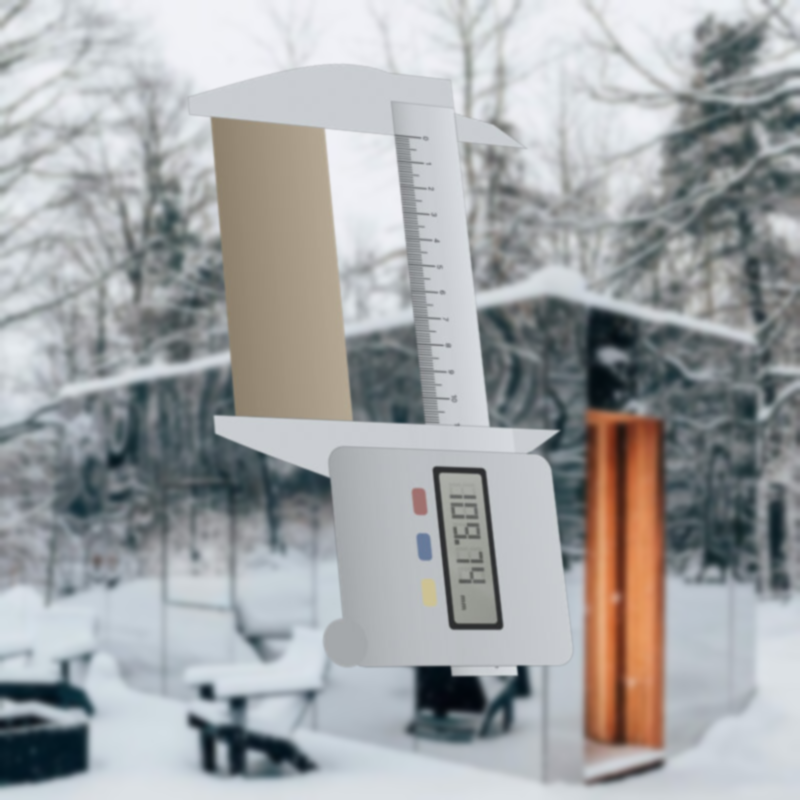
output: **109.74** mm
